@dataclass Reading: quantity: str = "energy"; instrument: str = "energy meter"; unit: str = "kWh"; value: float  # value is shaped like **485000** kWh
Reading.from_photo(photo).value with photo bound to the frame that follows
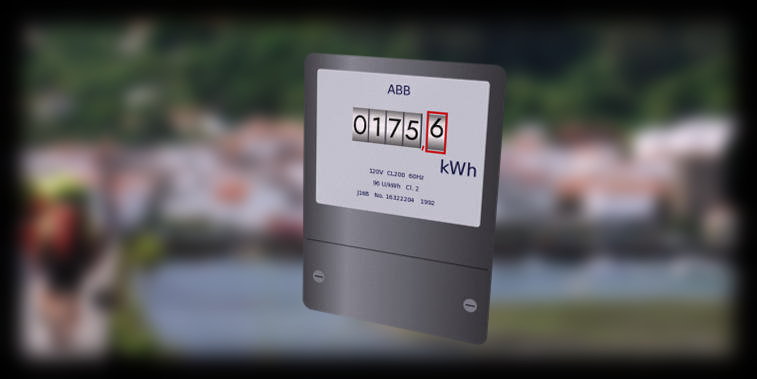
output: **175.6** kWh
